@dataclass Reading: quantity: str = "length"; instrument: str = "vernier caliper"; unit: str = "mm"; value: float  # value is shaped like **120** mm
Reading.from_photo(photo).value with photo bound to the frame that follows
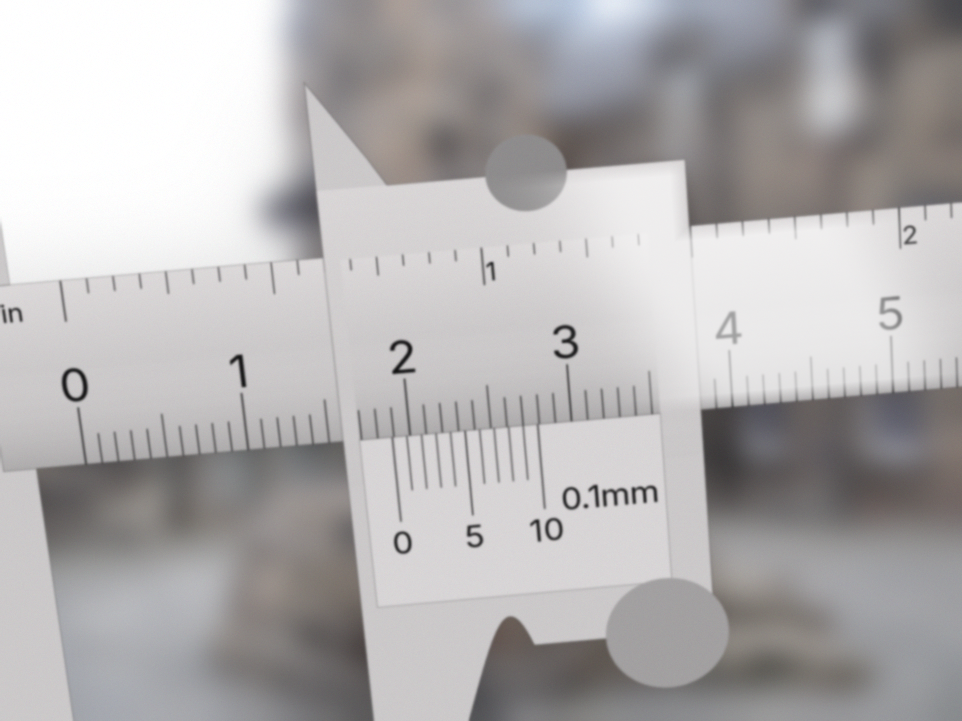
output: **18.9** mm
